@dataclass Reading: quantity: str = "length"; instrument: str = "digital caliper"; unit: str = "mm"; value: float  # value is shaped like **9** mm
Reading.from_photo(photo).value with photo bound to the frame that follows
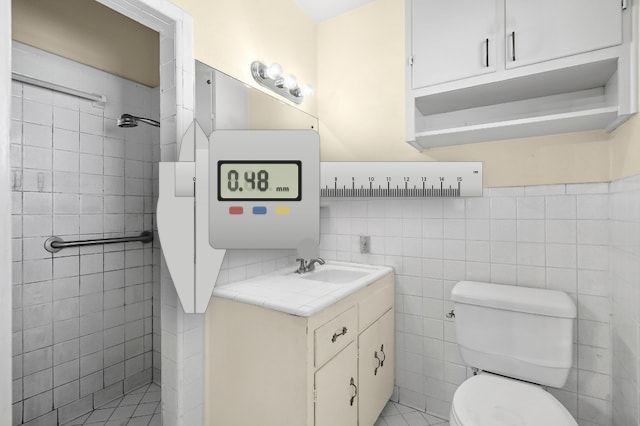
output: **0.48** mm
